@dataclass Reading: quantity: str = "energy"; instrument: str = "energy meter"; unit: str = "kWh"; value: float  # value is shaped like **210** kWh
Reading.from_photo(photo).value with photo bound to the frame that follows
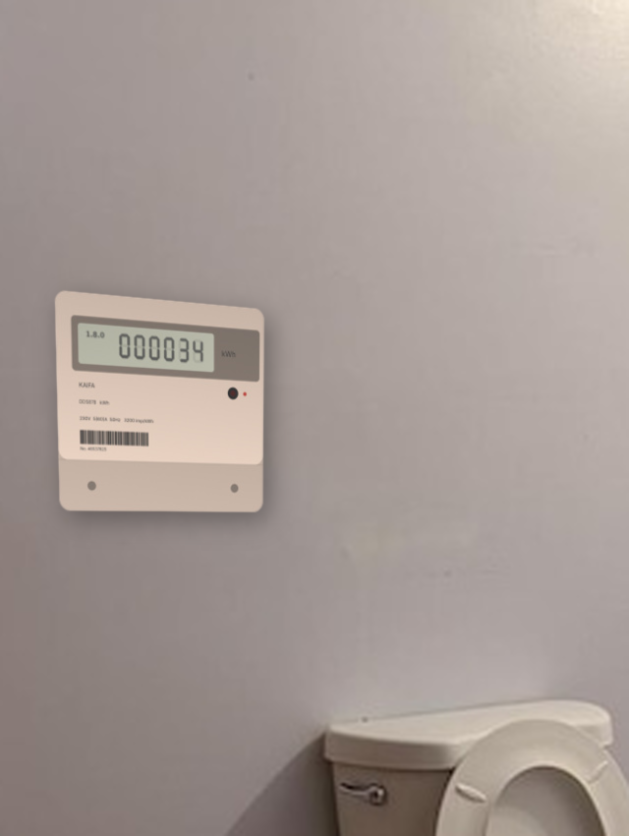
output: **34** kWh
